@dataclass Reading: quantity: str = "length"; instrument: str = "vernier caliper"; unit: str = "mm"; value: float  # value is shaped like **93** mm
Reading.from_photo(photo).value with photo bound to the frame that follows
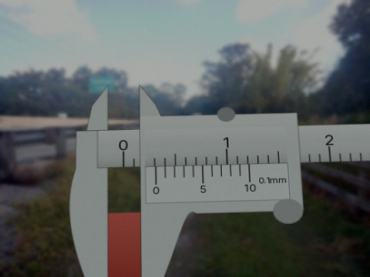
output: **3.1** mm
